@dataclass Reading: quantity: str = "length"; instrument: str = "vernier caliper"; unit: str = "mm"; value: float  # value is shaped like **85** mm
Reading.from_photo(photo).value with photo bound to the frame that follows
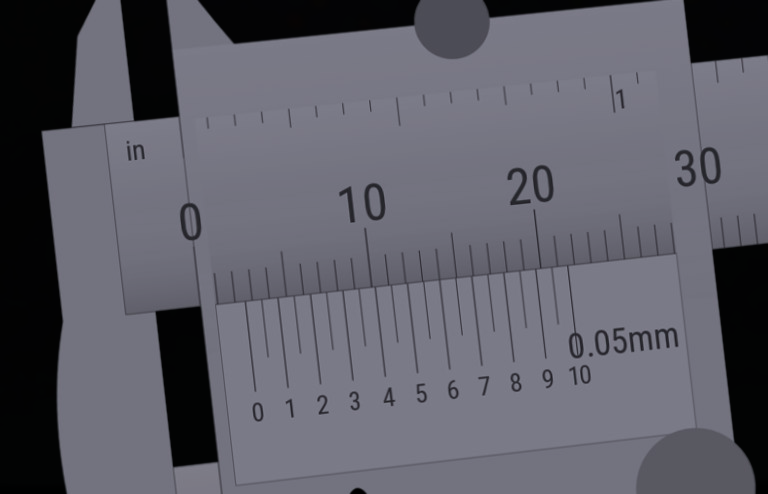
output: **2.6** mm
